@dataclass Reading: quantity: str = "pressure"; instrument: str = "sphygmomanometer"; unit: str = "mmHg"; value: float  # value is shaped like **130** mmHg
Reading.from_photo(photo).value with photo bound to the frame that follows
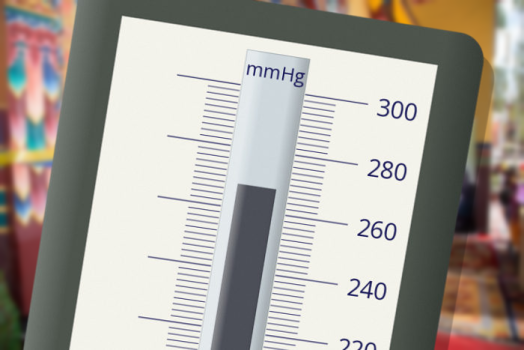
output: **268** mmHg
